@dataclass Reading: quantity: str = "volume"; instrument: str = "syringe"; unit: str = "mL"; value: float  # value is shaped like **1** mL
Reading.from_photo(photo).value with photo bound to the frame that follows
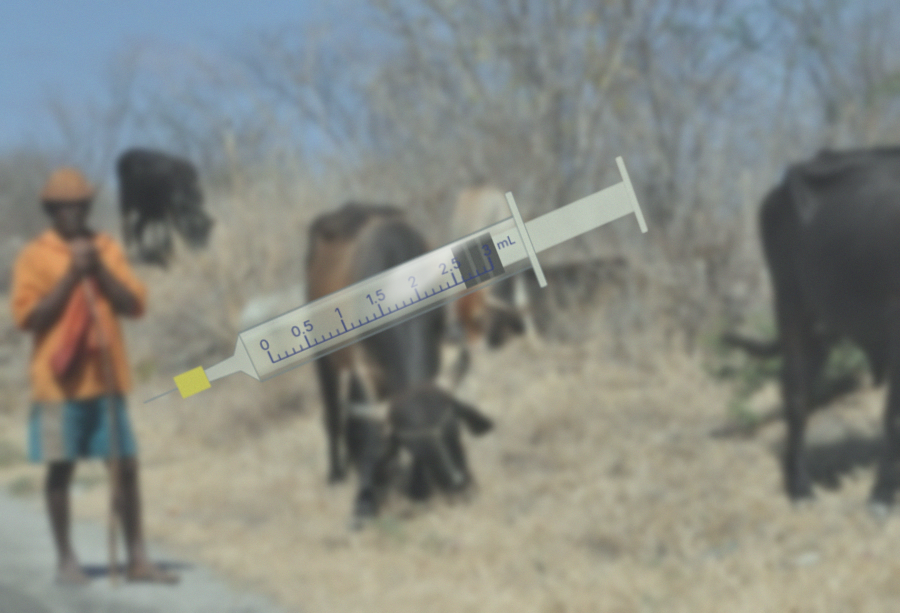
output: **2.6** mL
